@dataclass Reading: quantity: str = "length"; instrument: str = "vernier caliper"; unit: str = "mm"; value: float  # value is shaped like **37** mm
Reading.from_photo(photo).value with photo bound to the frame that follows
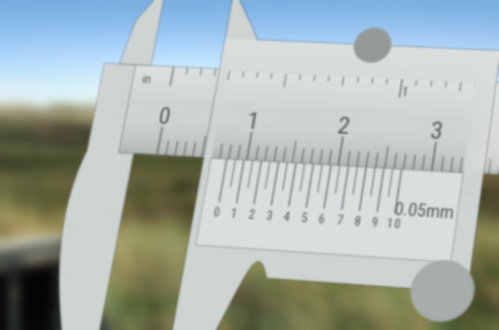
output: **7.8** mm
